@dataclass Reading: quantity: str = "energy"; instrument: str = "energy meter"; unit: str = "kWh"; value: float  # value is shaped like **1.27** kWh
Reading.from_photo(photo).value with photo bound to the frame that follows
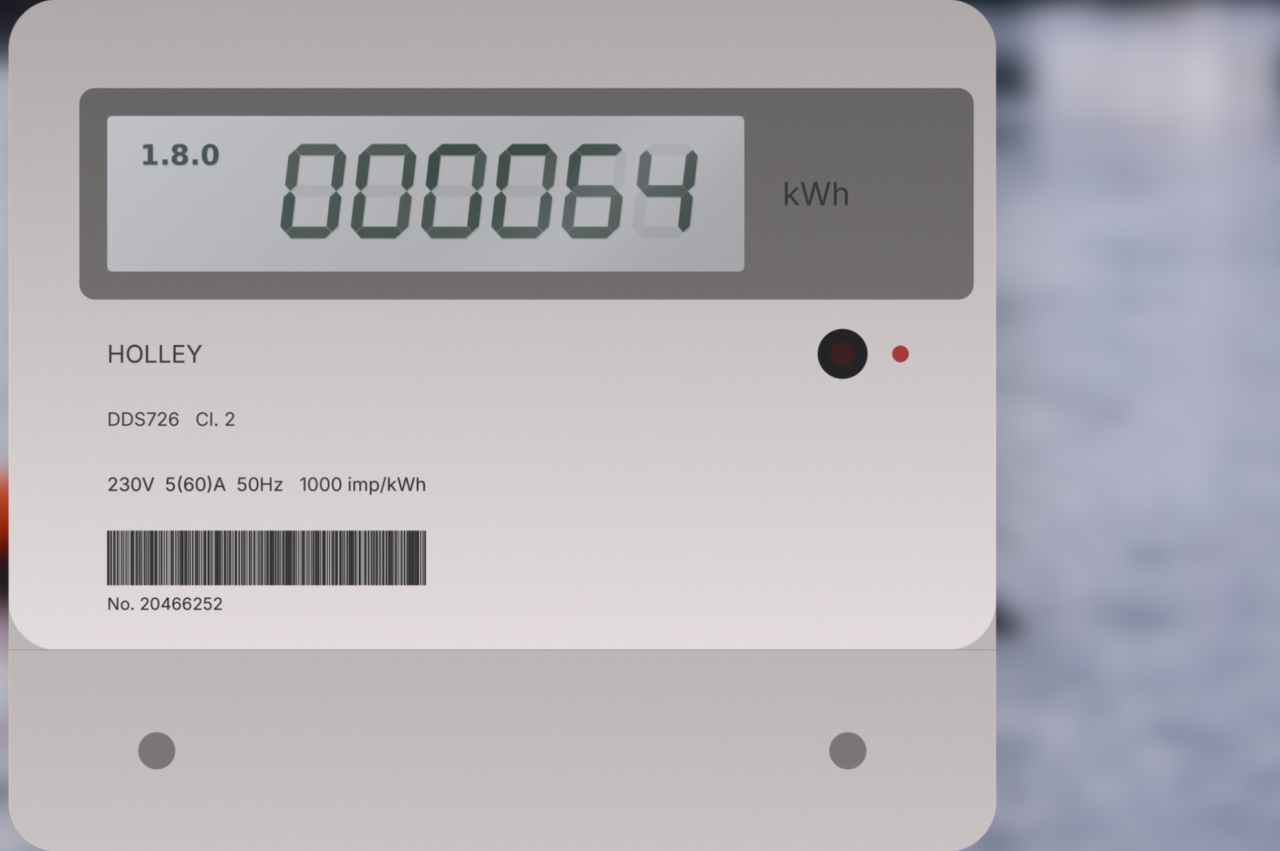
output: **64** kWh
